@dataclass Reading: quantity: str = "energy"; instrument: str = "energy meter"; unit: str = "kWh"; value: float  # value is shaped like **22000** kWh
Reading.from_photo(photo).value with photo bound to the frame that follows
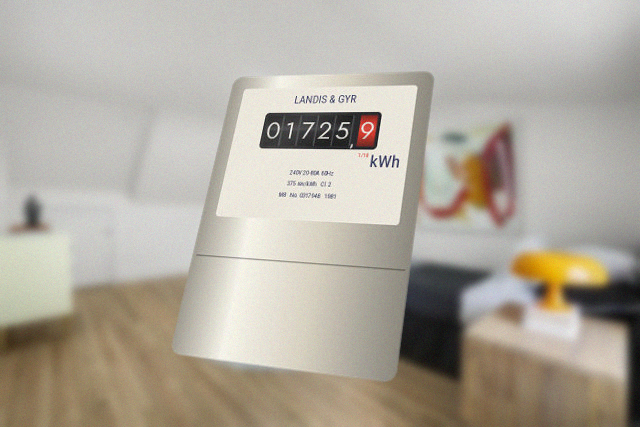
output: **1725.9** kWh
